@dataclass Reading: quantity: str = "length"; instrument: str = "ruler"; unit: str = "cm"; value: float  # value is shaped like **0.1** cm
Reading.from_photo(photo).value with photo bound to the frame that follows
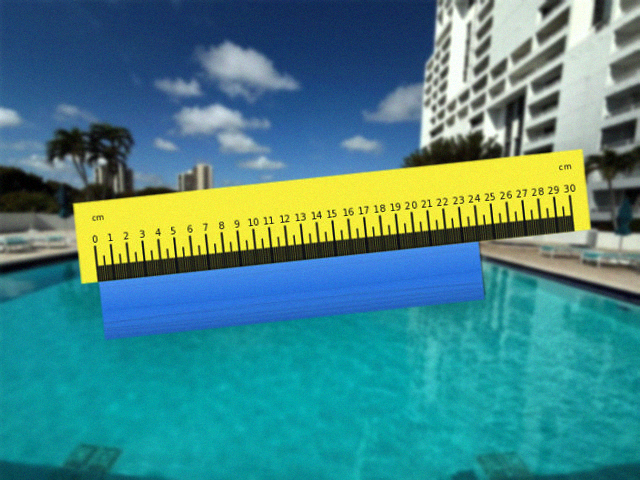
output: **24** cm
